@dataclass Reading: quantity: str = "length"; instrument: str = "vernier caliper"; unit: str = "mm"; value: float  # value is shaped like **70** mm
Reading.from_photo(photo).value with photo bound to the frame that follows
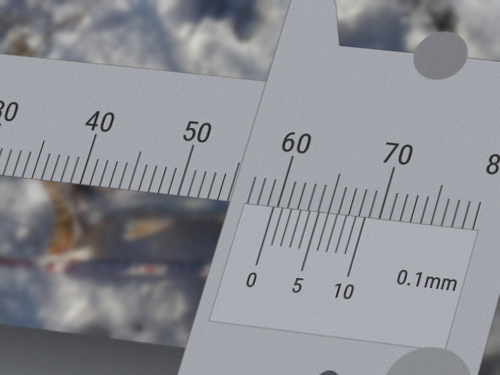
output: **59.6** mm
